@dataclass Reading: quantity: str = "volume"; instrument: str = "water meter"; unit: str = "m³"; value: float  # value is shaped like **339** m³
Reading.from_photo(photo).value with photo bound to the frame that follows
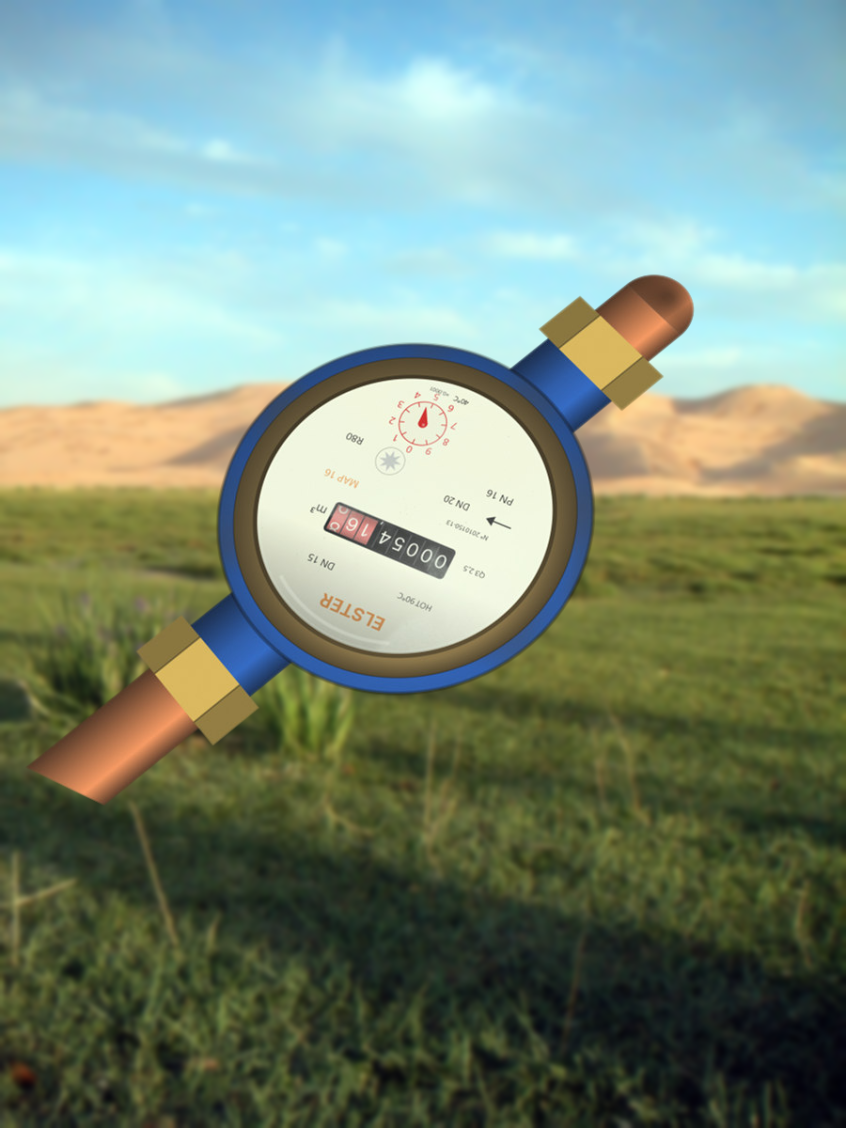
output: **54.1684** m³
